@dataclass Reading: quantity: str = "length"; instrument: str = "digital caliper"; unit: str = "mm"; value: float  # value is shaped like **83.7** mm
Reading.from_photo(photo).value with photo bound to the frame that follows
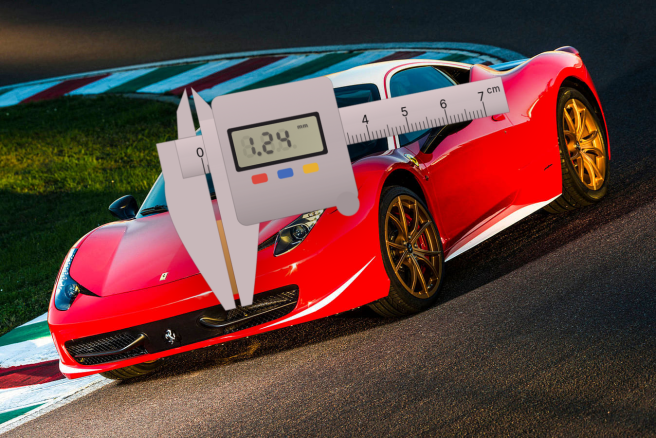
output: **1.24** mm
